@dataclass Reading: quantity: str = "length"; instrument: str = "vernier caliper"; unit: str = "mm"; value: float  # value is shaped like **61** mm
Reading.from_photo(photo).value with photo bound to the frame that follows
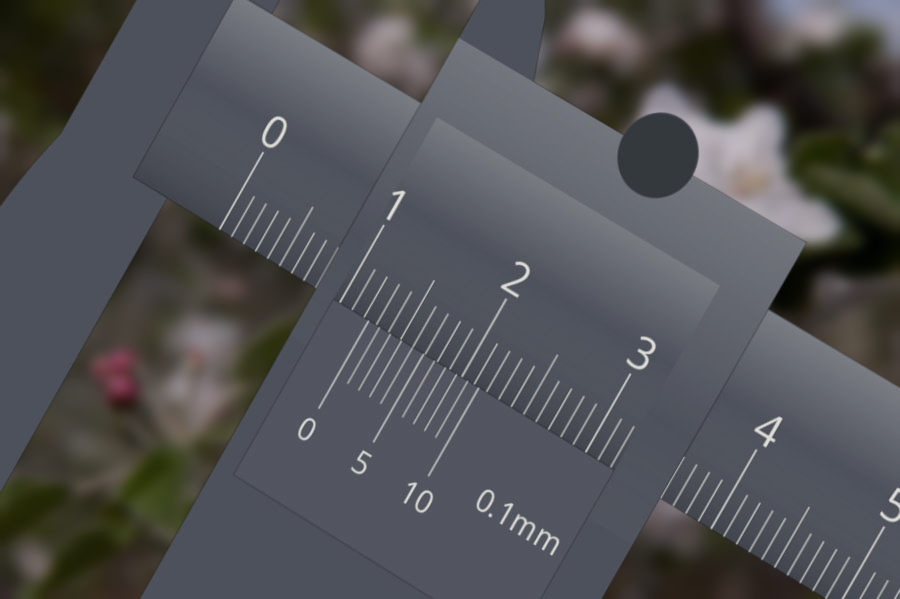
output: **12.4** mm
